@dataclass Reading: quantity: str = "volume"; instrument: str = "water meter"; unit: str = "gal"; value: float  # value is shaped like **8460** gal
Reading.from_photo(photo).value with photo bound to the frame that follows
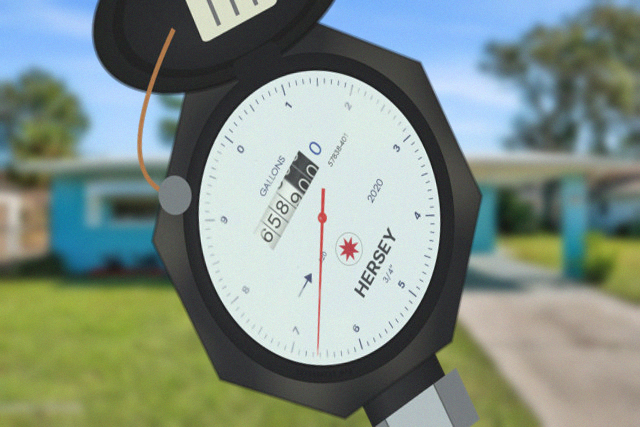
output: **6588996.6** gal
